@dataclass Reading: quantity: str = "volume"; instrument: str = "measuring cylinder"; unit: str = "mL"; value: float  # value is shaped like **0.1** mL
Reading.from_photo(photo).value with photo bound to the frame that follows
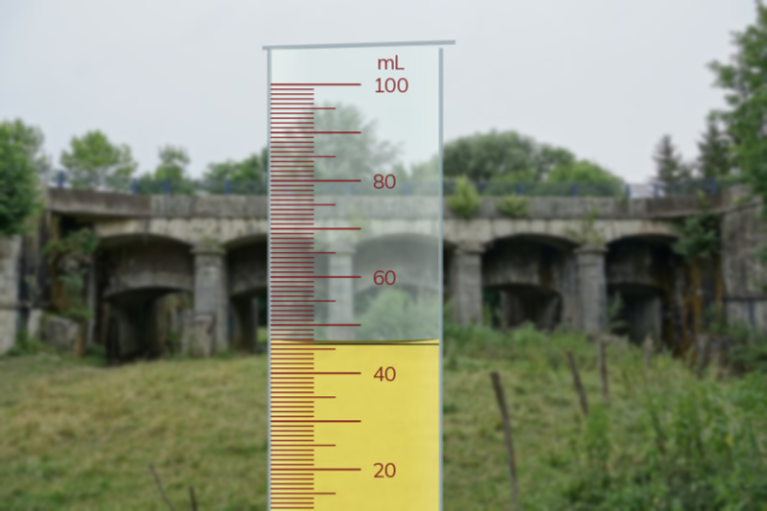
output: **46** mL
